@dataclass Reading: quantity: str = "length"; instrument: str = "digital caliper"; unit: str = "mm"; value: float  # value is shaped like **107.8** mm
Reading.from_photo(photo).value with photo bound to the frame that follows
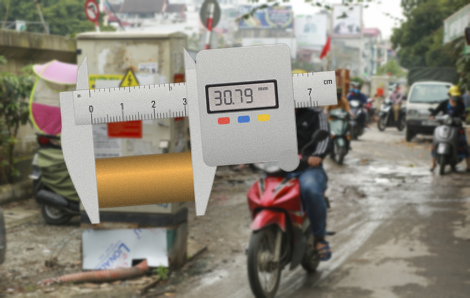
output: **30.79** mm
